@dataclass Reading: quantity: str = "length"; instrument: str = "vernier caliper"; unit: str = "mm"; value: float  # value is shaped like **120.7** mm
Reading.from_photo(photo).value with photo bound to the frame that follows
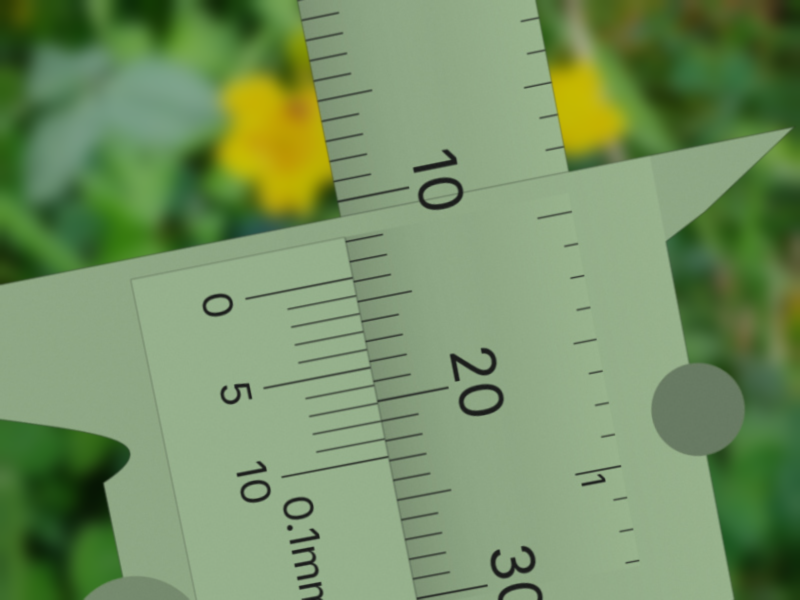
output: **13.8** mm
